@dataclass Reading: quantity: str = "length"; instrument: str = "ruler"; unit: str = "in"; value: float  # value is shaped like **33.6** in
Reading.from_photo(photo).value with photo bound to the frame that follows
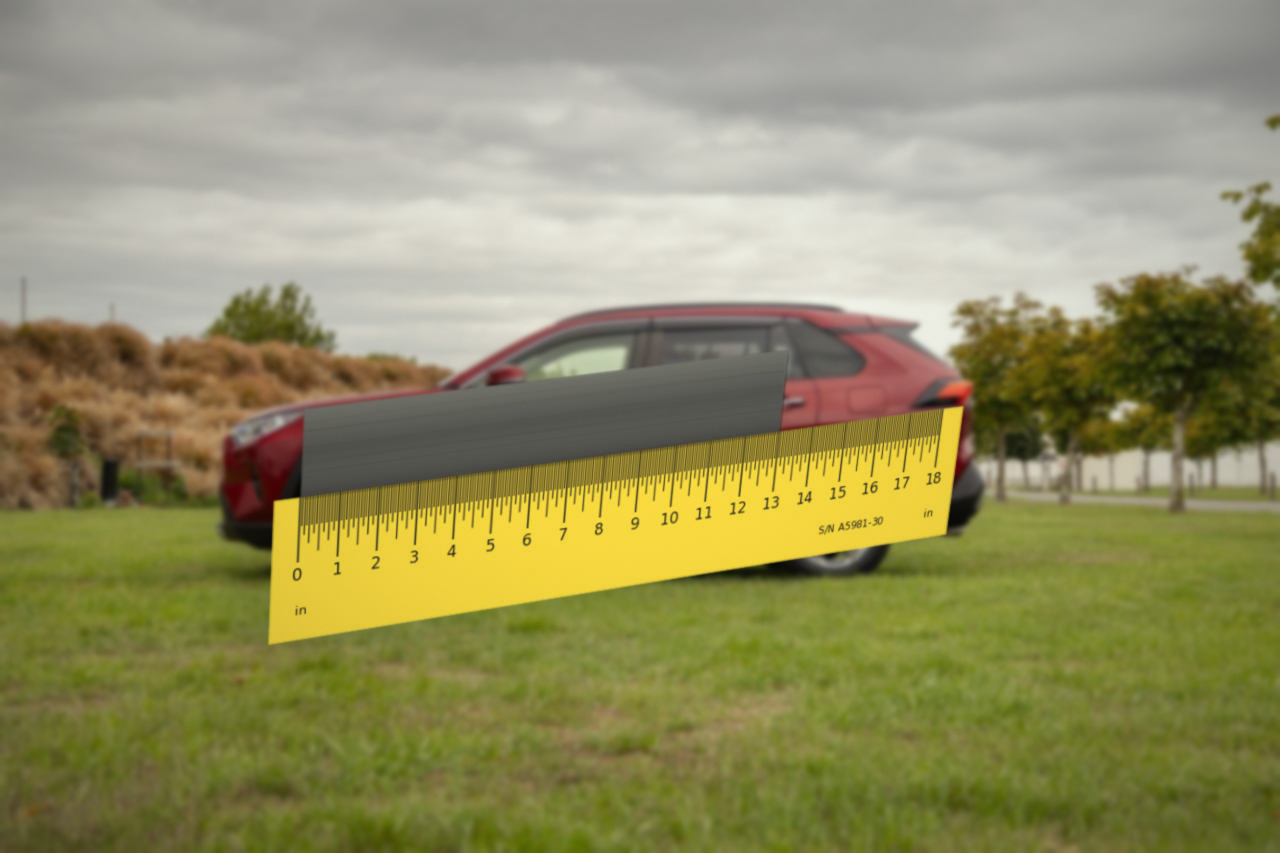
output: **13** in
